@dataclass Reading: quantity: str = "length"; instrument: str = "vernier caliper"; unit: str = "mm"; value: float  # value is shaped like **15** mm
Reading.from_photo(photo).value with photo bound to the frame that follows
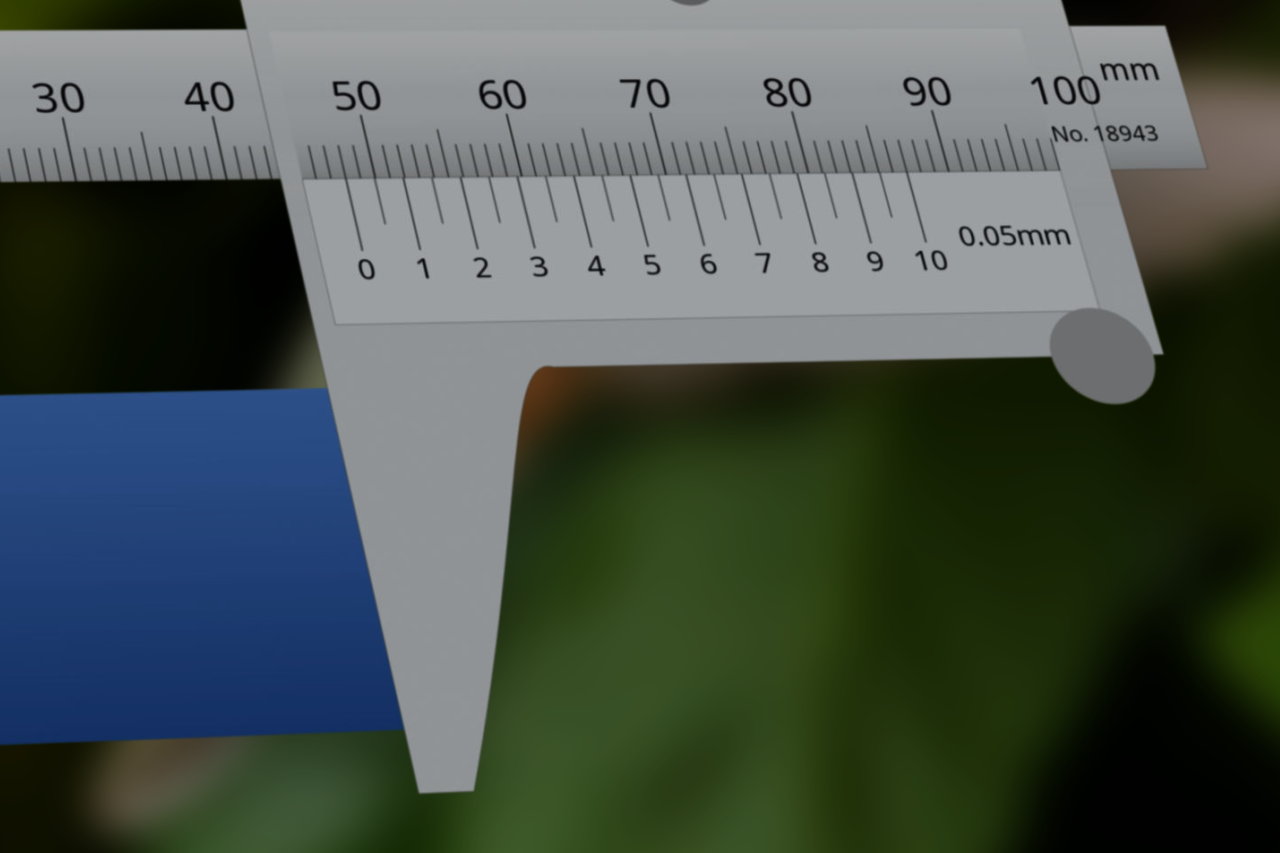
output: **48.0** mm
